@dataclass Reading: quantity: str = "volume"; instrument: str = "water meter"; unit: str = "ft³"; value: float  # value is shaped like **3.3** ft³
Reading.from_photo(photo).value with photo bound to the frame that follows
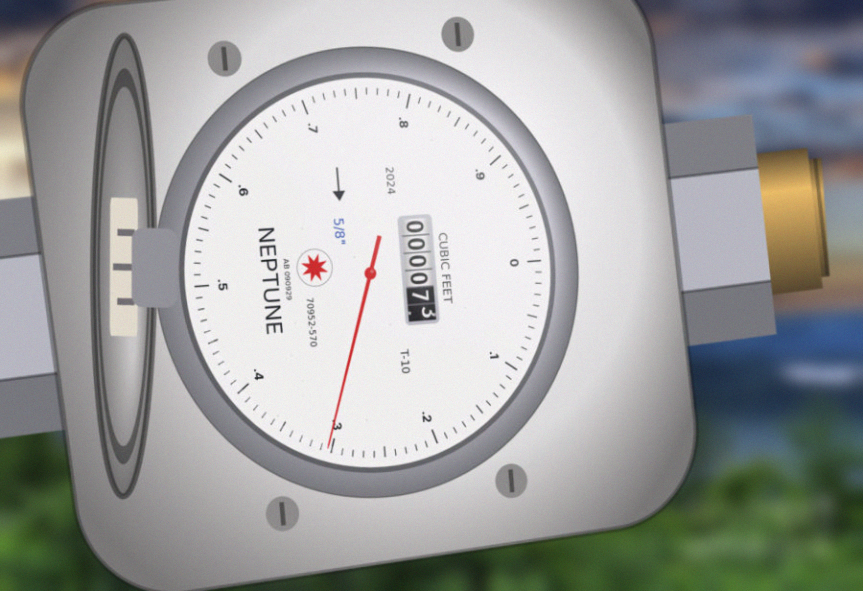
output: **73.30** ft³
